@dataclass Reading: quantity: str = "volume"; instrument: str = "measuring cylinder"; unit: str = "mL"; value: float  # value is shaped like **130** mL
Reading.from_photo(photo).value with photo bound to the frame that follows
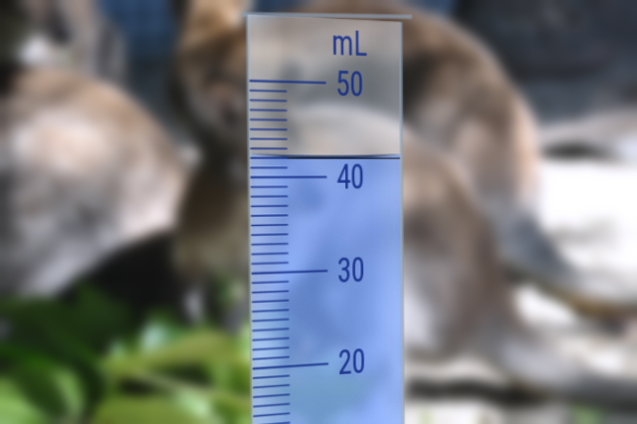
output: **42** mL
